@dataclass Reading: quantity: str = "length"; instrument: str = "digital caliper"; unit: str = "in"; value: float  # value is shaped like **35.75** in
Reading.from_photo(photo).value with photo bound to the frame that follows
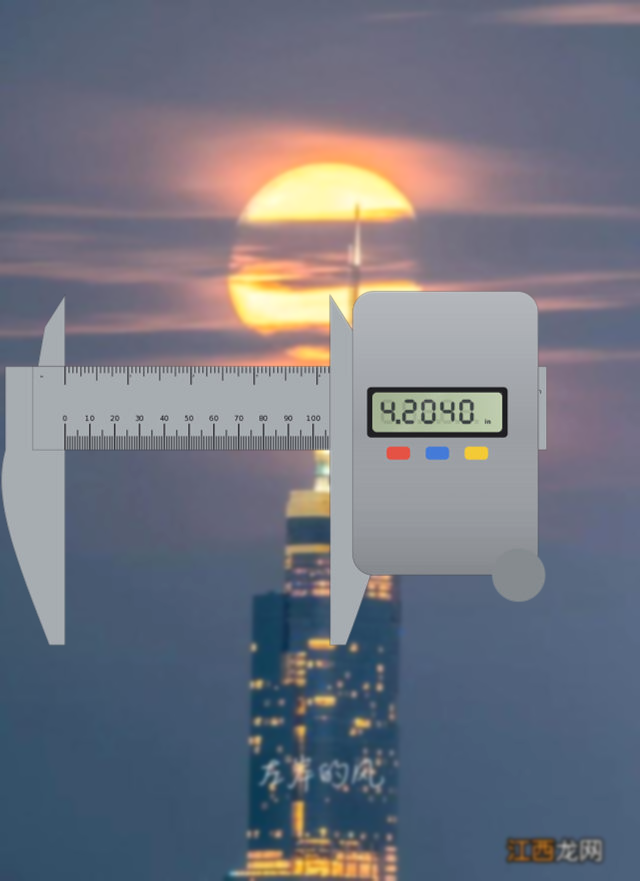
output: **4.2040** in
